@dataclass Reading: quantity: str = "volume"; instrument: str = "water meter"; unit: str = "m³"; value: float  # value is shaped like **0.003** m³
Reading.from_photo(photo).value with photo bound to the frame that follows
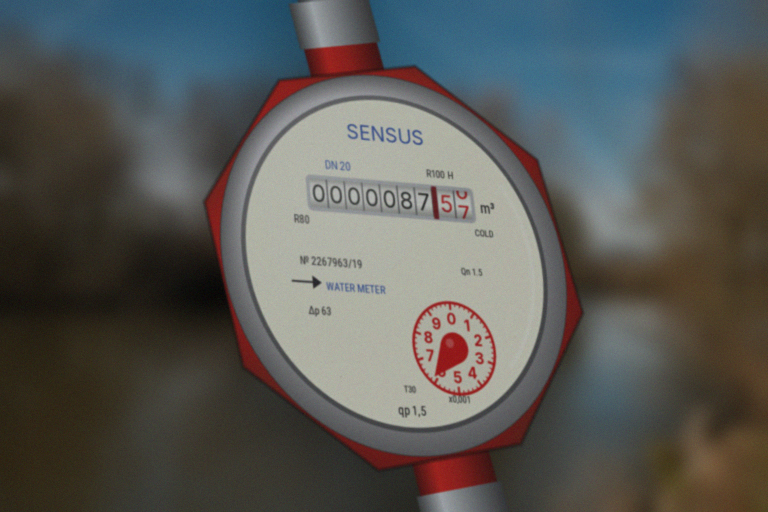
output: **87.566** m³
